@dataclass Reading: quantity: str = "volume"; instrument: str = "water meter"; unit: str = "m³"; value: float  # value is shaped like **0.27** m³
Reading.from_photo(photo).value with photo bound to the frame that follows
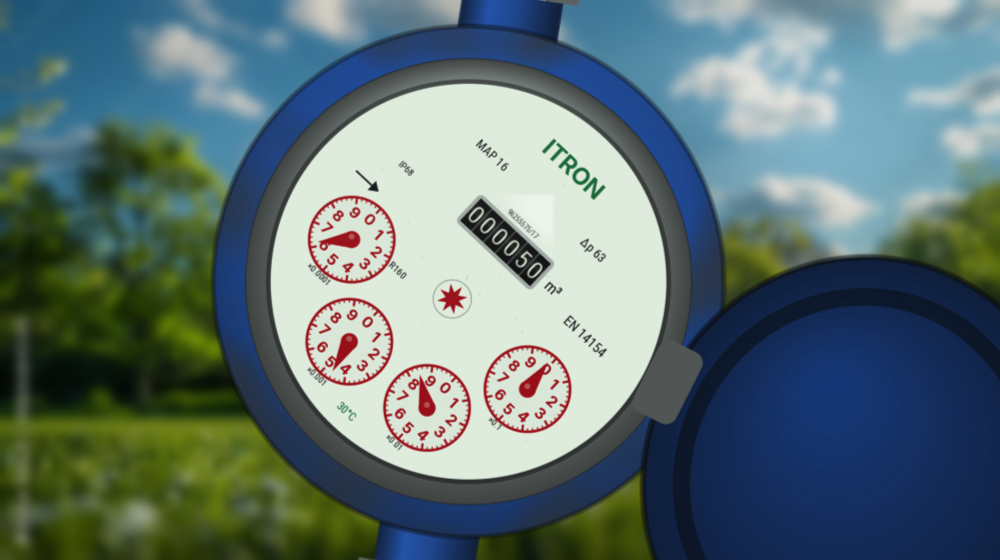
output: **49.9846** m³
